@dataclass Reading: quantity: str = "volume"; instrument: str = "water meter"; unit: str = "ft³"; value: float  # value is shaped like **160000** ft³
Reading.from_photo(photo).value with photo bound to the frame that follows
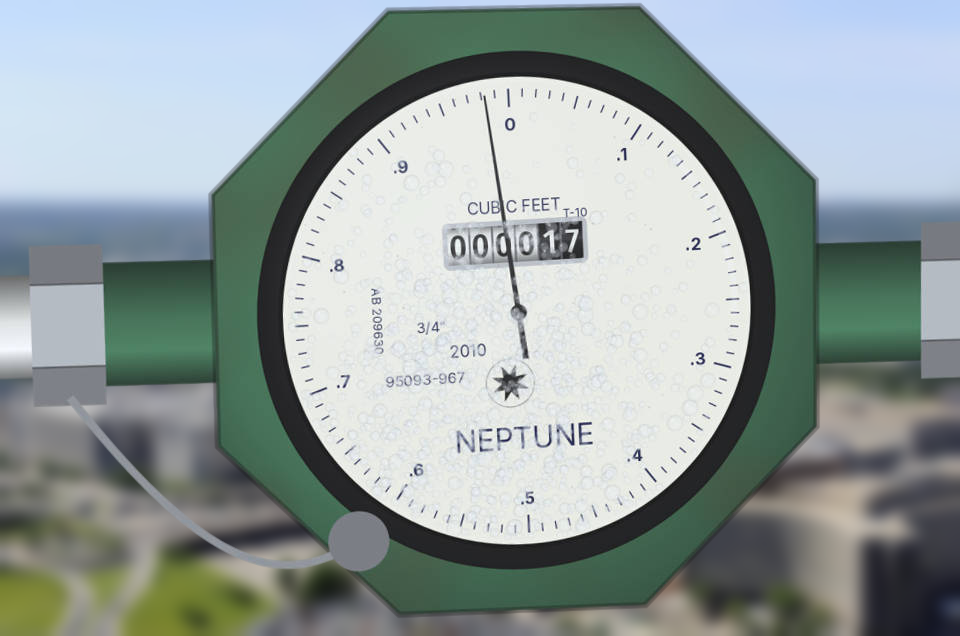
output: **16.98** ft³
